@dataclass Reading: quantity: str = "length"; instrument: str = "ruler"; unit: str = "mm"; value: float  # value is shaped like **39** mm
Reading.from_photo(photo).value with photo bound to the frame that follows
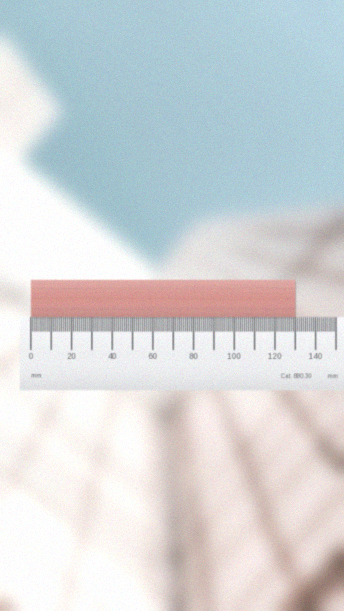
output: **130** mm
